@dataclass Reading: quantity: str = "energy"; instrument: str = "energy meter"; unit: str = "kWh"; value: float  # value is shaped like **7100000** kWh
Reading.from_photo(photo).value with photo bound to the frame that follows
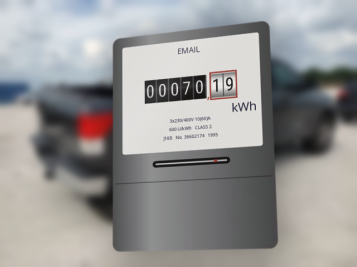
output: **70.19** kWh
